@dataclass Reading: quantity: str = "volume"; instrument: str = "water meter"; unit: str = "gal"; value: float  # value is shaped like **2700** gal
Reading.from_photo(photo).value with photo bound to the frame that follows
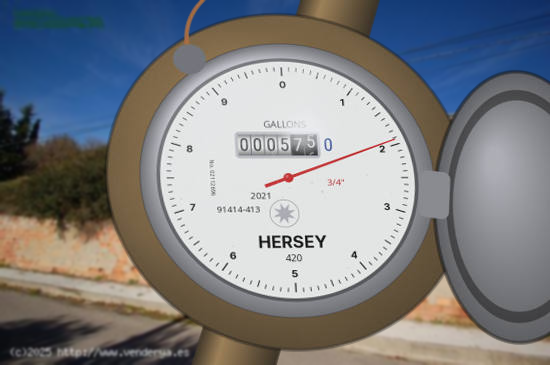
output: **5751.9** gal
